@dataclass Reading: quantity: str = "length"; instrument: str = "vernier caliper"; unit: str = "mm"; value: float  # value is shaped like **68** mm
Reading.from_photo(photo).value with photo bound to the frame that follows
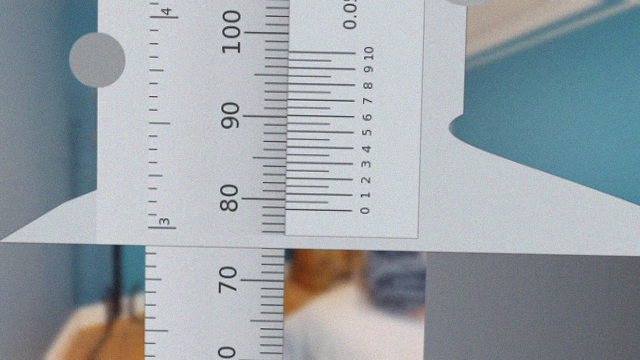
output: **78.8** mm
